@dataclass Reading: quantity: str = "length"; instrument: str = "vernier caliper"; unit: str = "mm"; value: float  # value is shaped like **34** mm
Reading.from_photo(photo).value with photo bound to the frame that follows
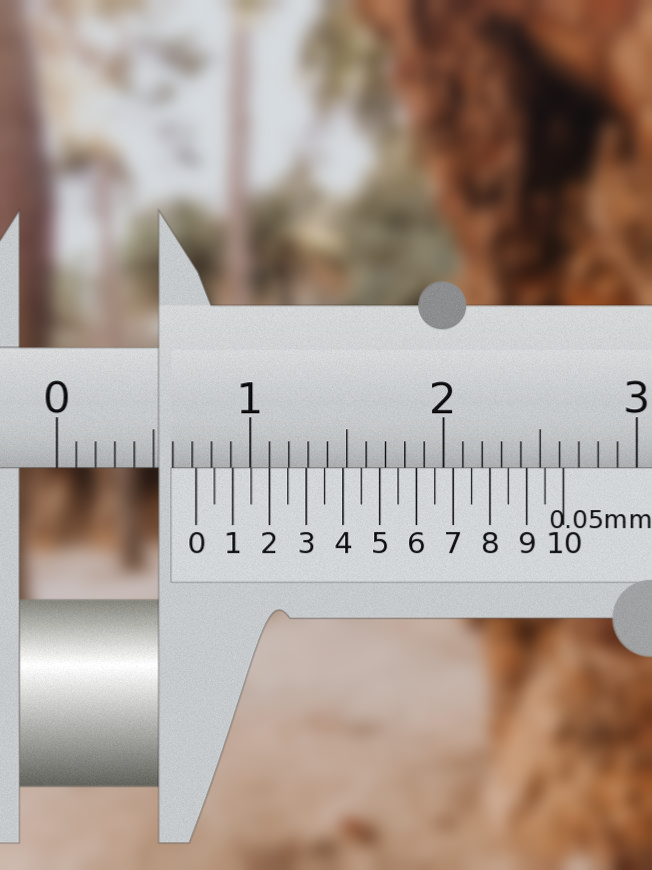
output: **7.2** mm
